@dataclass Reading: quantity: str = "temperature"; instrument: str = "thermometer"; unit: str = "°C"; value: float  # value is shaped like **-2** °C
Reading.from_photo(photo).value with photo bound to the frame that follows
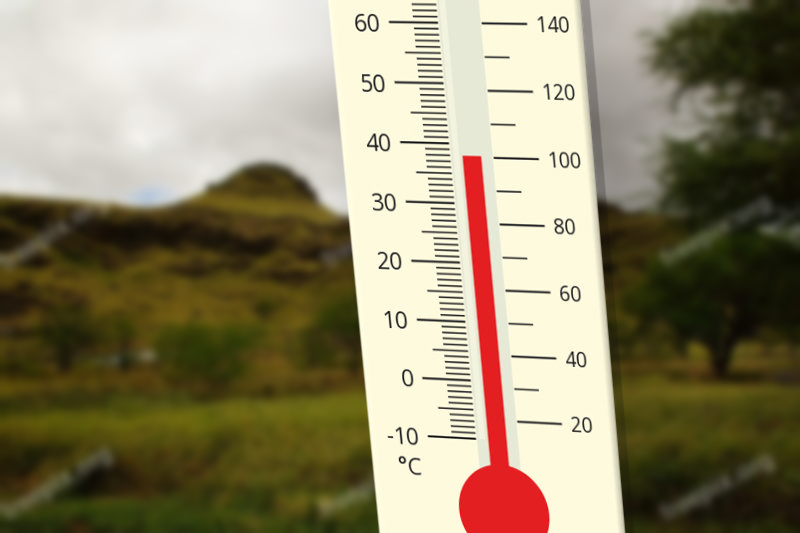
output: **38** °C
